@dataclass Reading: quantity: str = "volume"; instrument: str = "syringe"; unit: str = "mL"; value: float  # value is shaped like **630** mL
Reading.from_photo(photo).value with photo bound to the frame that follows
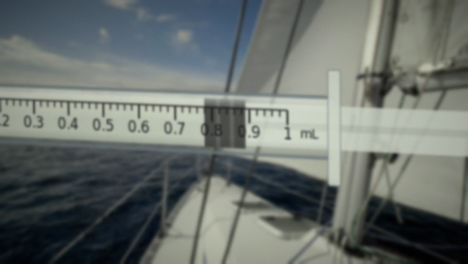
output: **0.78** mL
